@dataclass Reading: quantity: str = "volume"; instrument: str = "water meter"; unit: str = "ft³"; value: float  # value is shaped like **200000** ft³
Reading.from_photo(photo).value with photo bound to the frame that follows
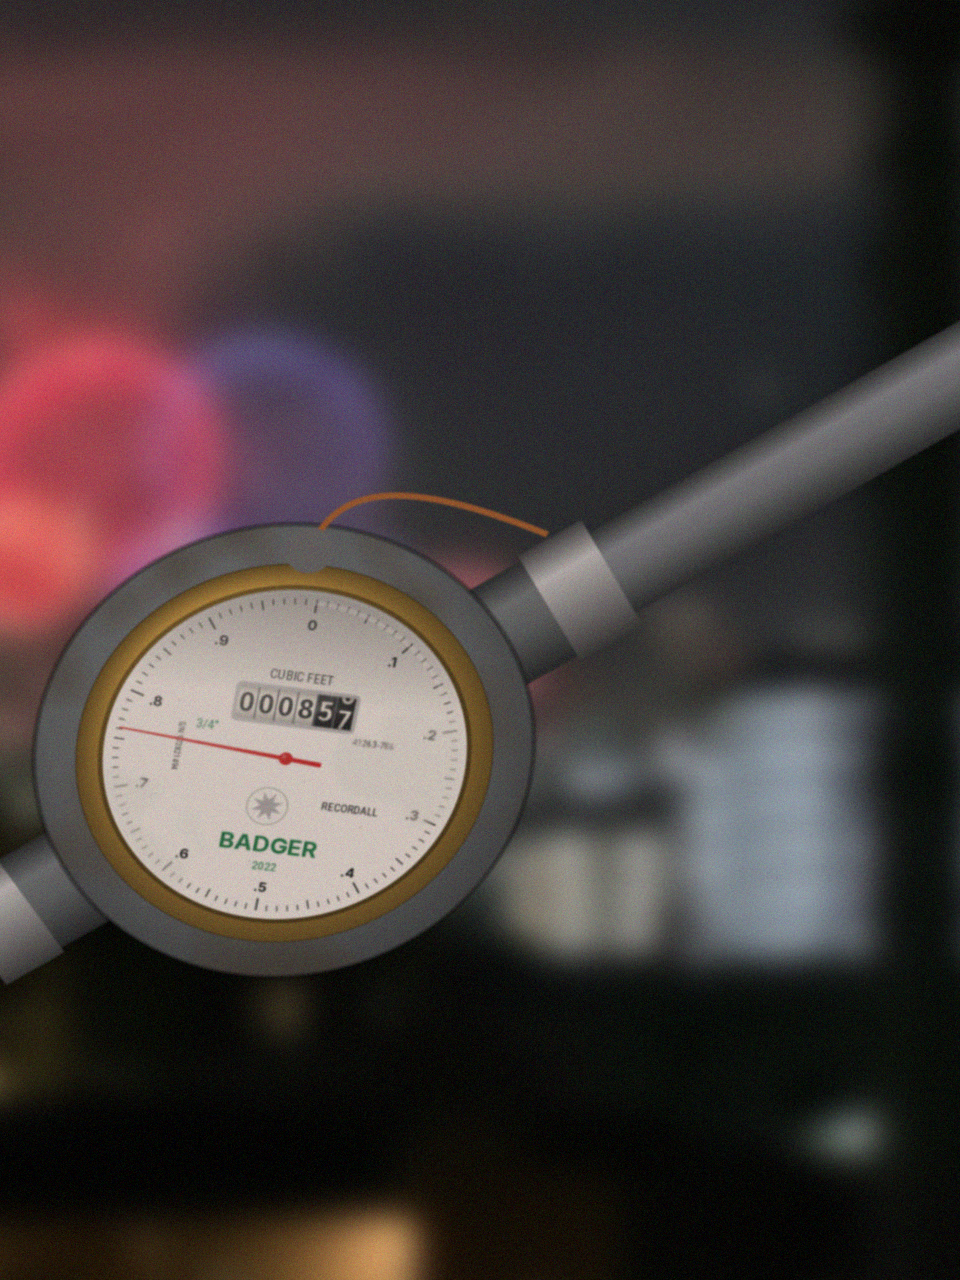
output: **856.76** ft³
